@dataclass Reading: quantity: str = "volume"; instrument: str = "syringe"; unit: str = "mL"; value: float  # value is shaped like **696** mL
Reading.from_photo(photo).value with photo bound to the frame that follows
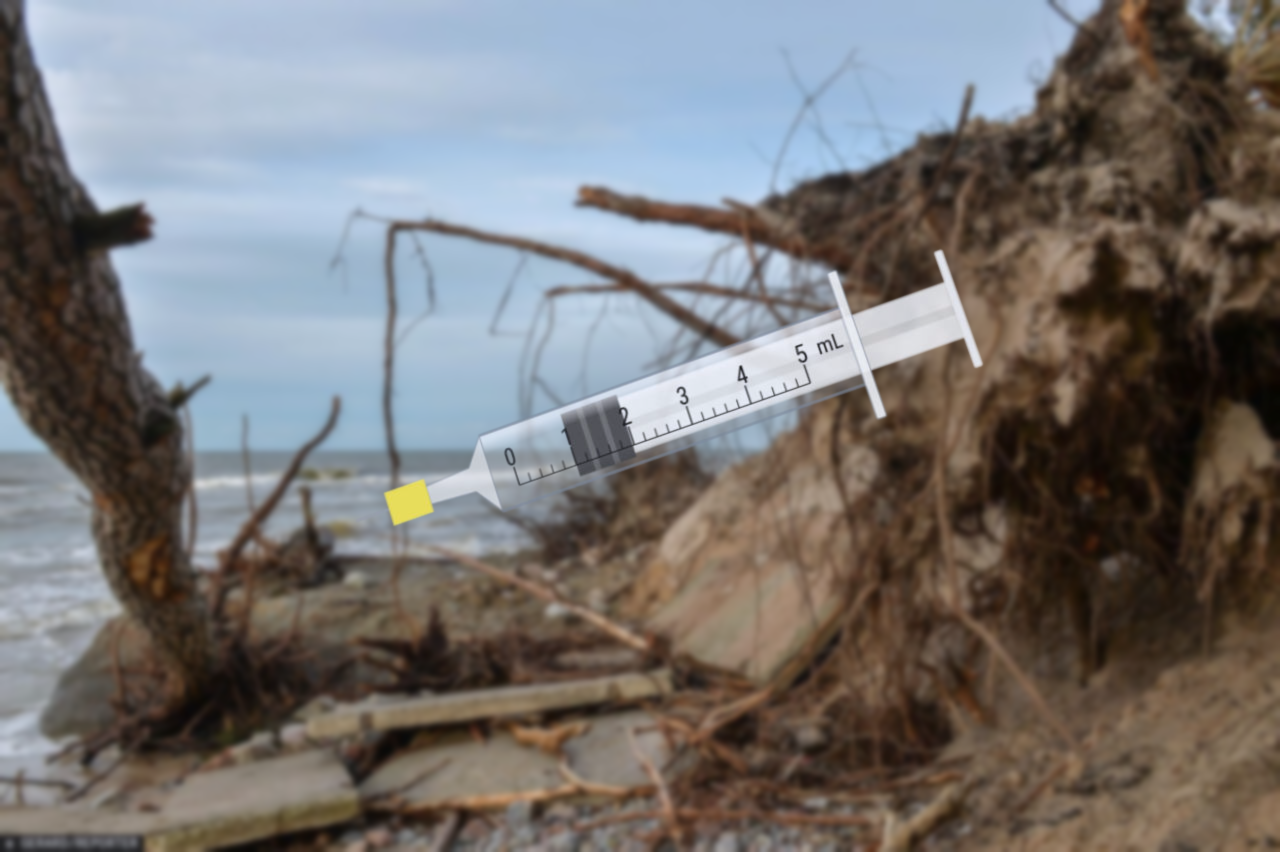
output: **1** mL
